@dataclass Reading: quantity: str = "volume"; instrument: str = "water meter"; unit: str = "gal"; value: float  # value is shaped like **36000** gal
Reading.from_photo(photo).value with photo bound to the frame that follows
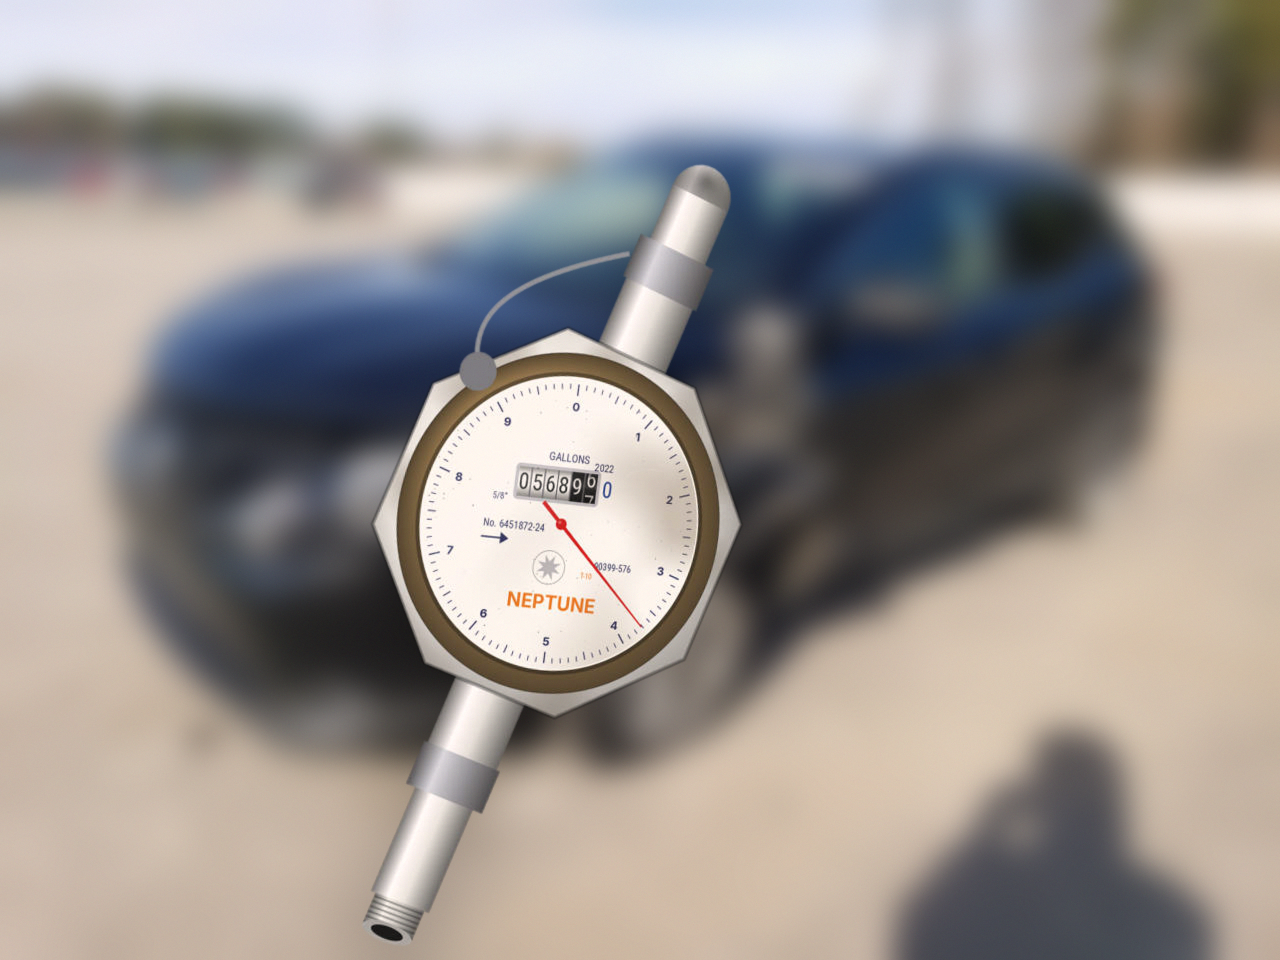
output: **568963.7** gal
